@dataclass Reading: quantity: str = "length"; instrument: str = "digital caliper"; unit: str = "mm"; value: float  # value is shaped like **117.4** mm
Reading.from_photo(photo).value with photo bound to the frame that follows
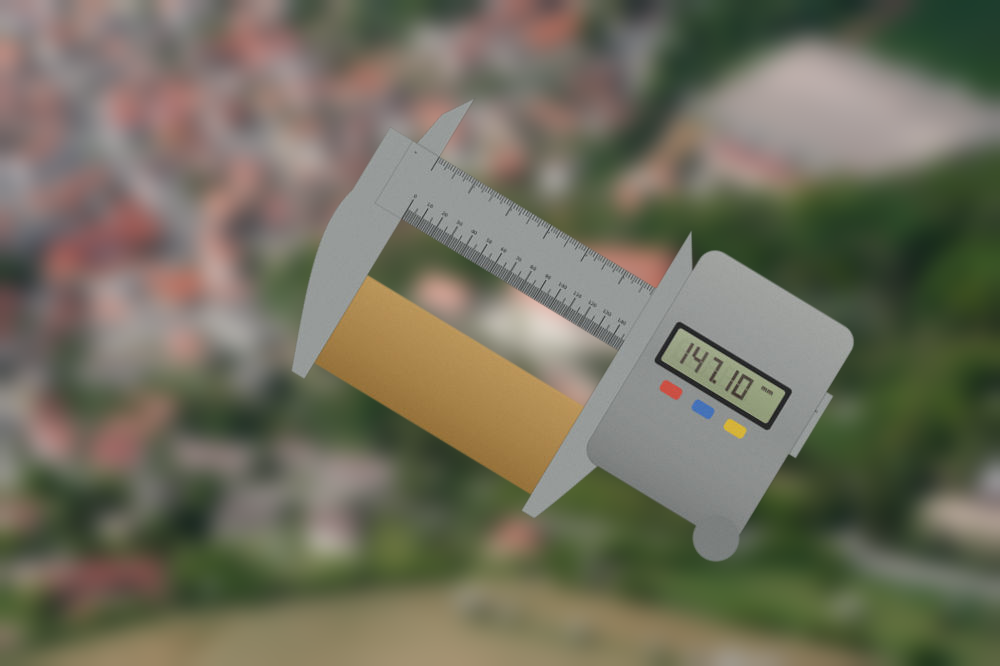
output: **147.10** mm
